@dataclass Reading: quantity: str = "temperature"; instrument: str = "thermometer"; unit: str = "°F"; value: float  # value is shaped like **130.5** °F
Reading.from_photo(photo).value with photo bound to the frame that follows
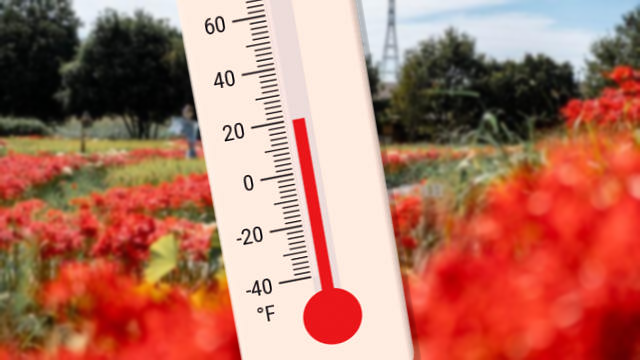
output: **20** °F
